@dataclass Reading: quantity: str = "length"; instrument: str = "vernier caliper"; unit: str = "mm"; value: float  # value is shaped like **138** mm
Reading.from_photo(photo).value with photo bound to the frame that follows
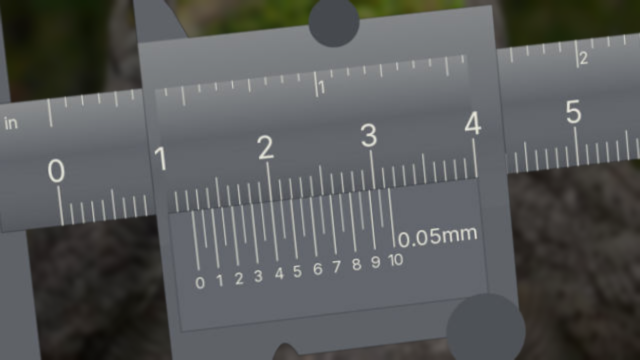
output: **12.4** mm
